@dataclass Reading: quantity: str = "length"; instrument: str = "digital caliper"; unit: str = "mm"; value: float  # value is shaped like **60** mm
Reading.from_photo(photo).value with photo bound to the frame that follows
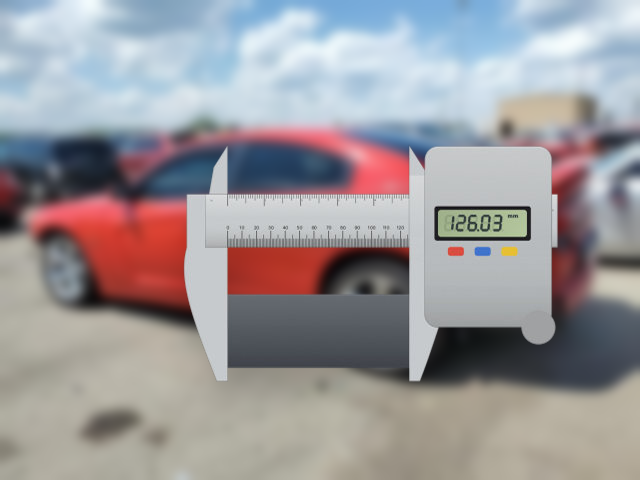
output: **126.03** mm
